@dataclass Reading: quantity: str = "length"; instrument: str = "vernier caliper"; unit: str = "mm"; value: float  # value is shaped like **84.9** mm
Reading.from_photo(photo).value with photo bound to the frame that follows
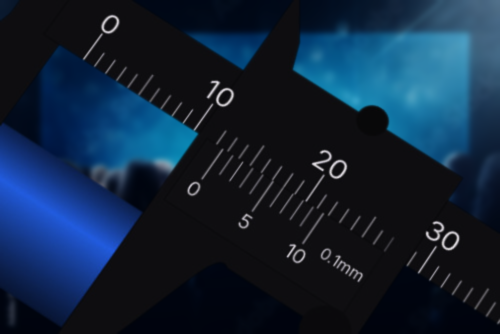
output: **12.6** mm
